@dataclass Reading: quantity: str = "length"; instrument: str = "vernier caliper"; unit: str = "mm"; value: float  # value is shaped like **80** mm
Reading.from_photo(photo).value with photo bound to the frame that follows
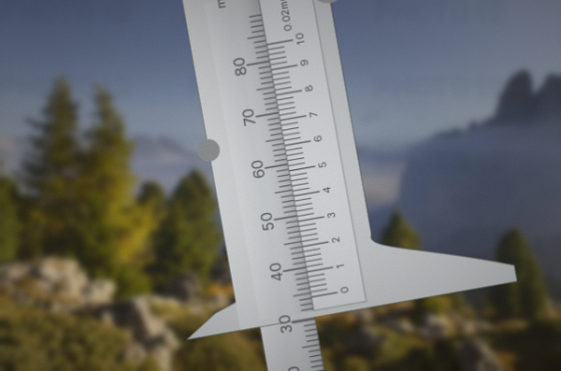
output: **34.2** mm
